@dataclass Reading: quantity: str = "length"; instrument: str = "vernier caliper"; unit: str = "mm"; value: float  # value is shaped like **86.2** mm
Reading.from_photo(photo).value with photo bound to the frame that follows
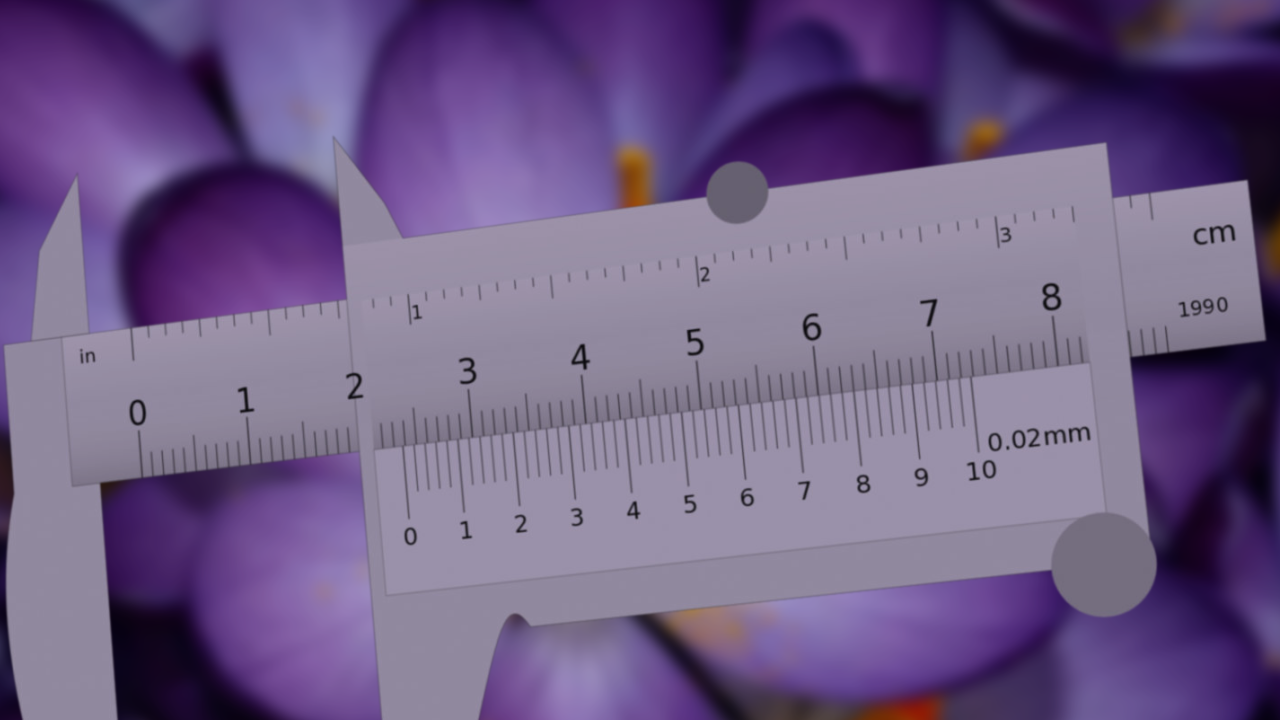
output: **23.8** mm
